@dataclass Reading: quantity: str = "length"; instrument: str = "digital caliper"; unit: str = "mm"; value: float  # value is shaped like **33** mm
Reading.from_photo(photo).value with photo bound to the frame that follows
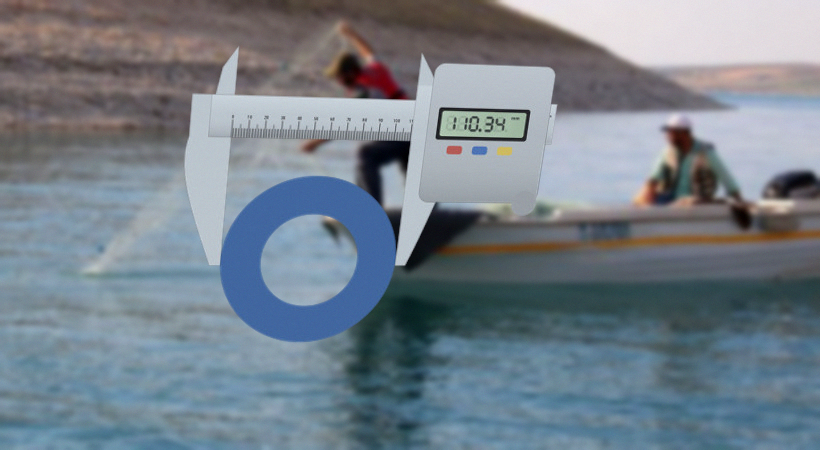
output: **110.34** mm
